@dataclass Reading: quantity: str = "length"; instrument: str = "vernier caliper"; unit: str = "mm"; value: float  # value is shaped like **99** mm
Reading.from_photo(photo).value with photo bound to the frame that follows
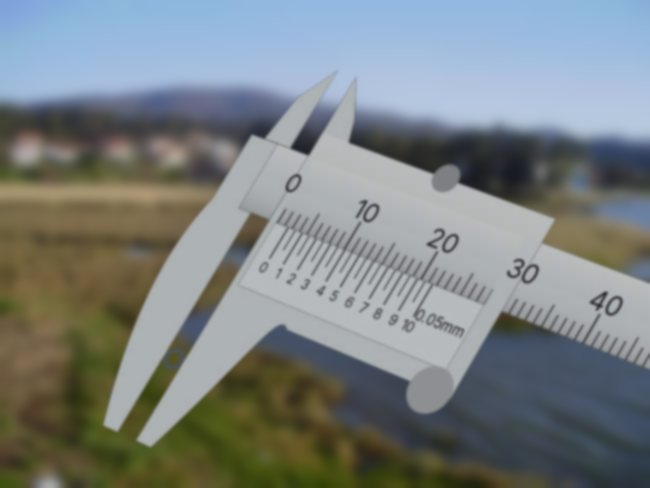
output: **2.5** mm
